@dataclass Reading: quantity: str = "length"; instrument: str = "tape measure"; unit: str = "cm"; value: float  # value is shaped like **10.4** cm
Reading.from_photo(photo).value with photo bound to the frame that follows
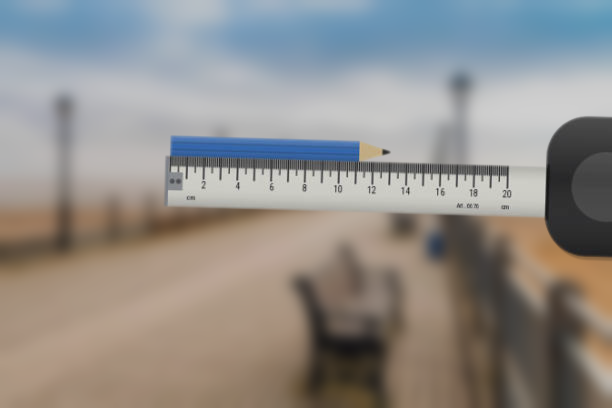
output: **13** cm
